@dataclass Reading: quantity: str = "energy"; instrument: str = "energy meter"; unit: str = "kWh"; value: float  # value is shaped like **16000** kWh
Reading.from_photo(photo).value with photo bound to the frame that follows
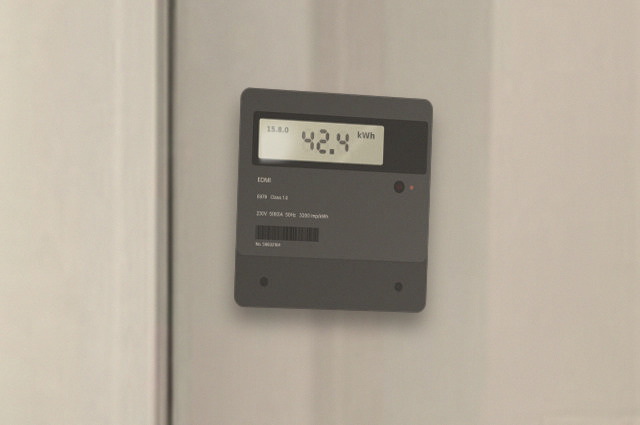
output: **42.4** kWh
